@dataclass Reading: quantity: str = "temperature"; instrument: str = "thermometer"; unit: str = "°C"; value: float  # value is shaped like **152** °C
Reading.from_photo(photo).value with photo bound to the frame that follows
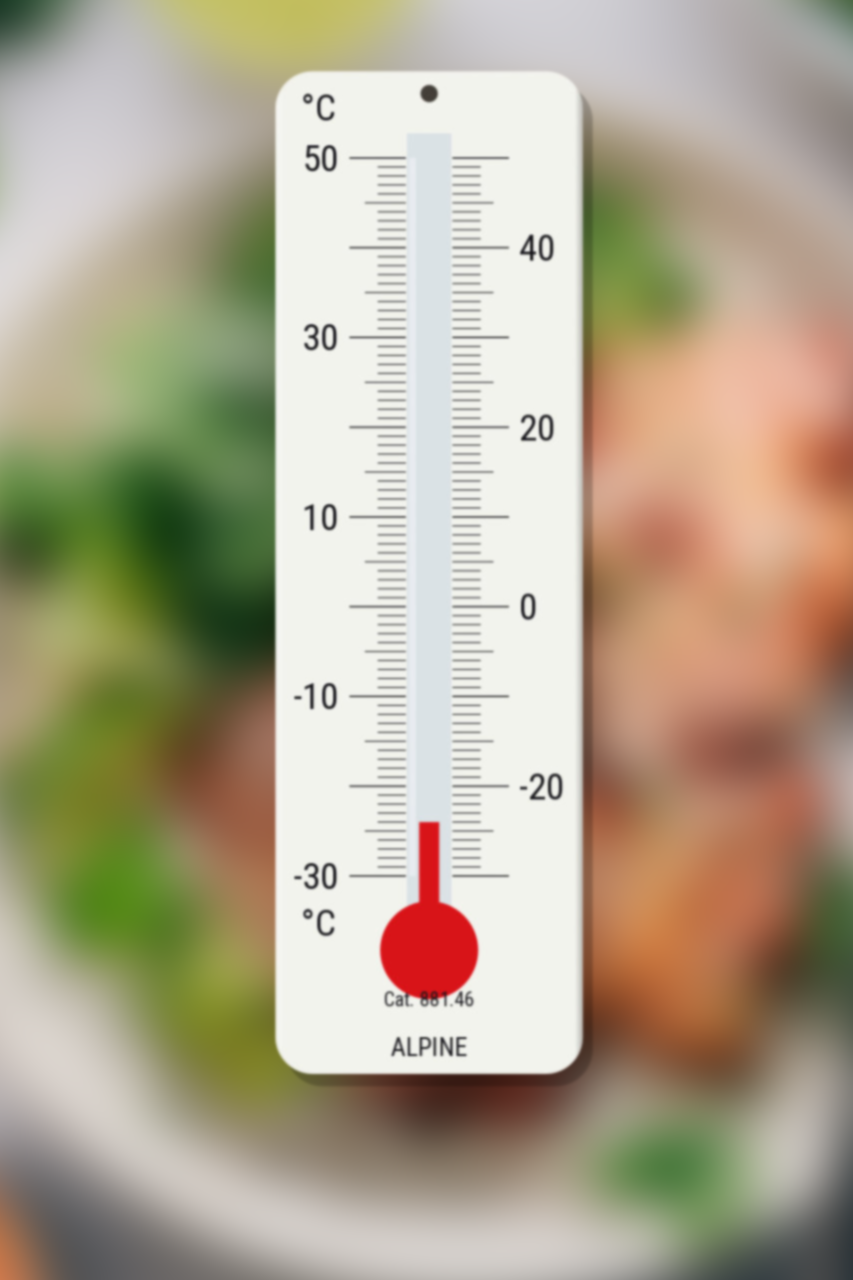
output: **-24** °C
